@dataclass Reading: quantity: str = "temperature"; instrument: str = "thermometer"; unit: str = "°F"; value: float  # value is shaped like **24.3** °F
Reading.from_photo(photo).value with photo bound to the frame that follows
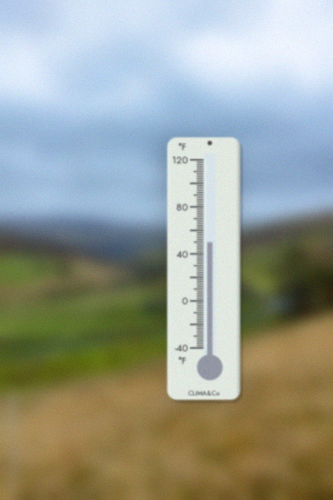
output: **50** °F
